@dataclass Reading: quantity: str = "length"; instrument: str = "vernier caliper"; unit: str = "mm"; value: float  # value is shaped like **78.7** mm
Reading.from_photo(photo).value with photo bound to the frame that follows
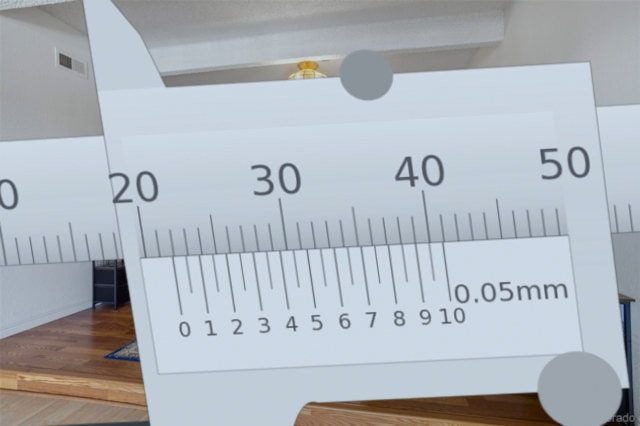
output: **21.9** mm
